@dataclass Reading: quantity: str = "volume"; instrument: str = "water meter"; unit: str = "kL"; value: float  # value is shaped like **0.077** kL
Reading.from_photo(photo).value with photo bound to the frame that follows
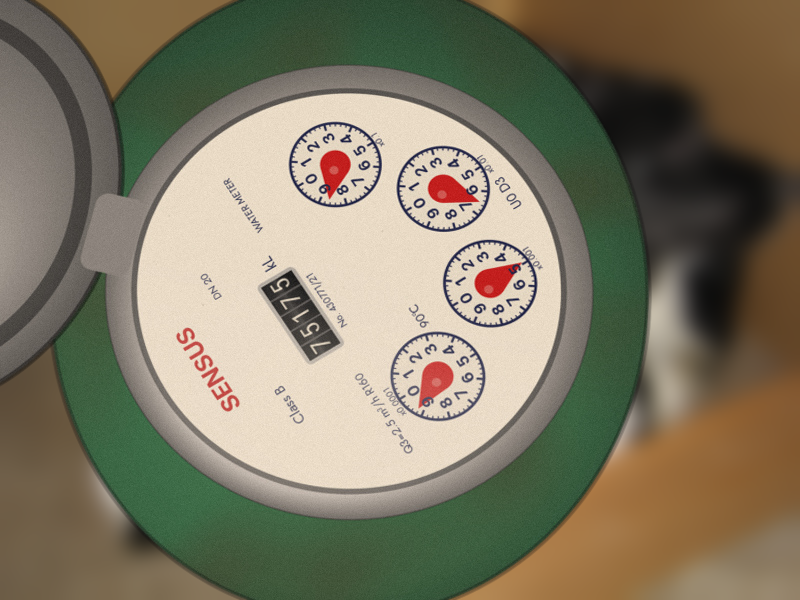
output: **75175.8649** kL
